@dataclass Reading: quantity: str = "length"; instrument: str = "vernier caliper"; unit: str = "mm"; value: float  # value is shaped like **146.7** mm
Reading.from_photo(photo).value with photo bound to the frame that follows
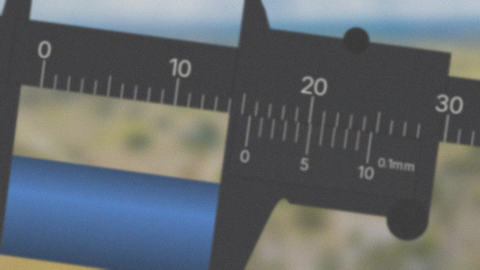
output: **15.6** mm
